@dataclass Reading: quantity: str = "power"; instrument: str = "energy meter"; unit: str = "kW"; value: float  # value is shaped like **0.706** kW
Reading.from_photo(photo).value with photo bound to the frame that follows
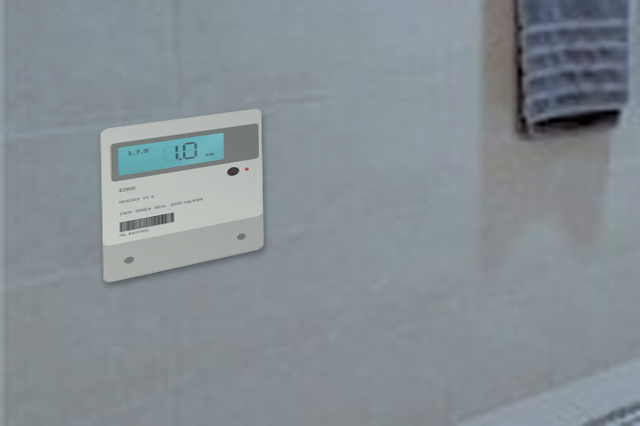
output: **1.0** kW
